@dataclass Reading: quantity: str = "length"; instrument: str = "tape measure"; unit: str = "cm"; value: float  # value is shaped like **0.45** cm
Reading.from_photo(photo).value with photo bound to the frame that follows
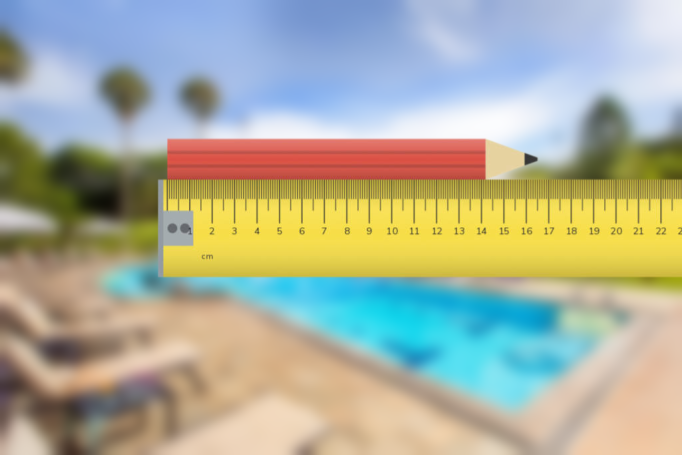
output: **16.5** cm
